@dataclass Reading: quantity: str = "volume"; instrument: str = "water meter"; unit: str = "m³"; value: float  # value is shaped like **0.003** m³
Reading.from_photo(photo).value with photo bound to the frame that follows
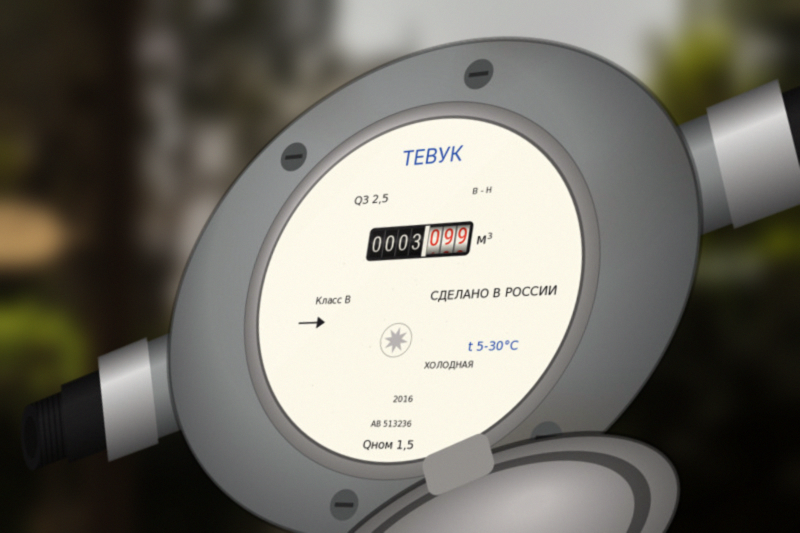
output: **3.099** m³
